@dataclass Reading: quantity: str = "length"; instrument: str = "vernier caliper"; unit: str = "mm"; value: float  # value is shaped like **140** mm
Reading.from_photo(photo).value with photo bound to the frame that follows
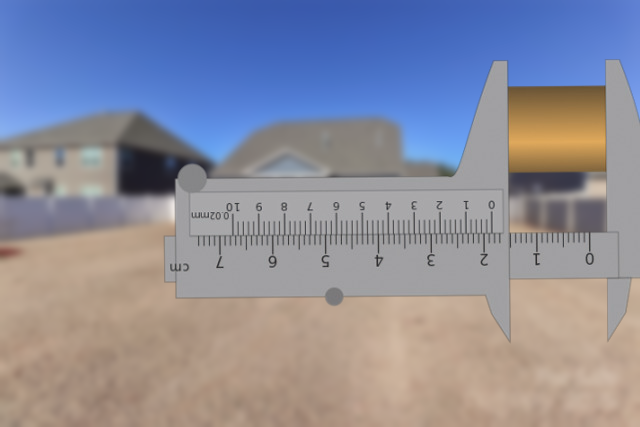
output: **18.5** mm
